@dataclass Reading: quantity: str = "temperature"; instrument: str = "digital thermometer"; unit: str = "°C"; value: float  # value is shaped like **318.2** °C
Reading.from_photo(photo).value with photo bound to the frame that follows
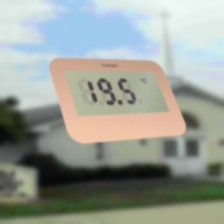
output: **19.5** °C
